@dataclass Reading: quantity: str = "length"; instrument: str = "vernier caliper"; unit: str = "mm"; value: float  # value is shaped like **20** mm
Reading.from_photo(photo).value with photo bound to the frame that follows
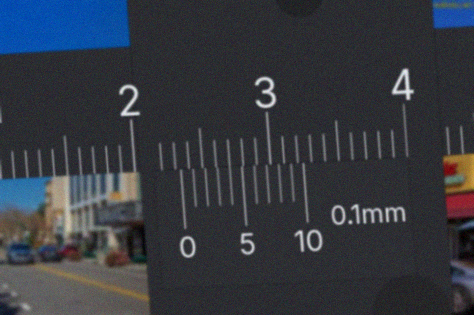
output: **23.4** mm
